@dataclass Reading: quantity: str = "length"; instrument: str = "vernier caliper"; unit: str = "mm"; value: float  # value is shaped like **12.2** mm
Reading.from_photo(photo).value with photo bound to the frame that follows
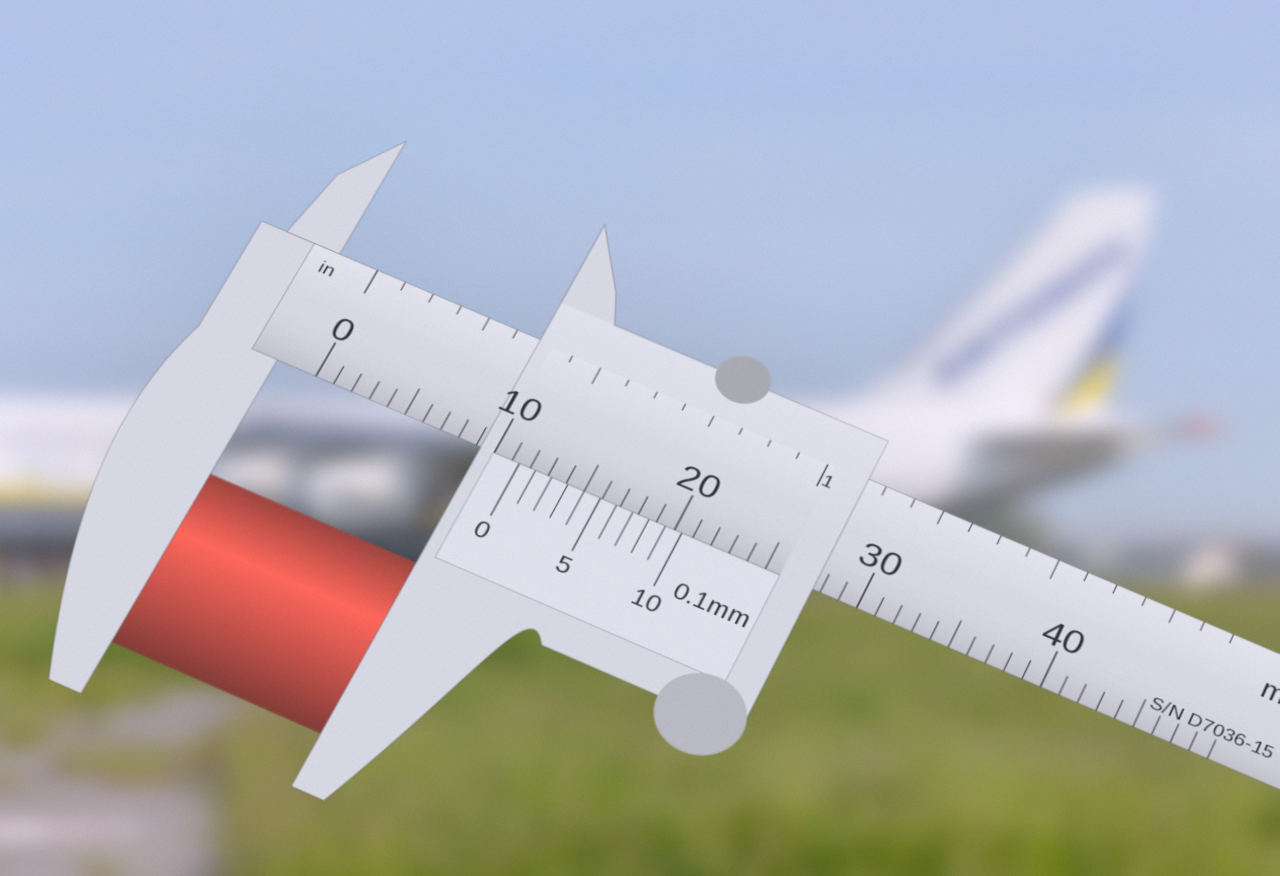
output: **11.4** mm
